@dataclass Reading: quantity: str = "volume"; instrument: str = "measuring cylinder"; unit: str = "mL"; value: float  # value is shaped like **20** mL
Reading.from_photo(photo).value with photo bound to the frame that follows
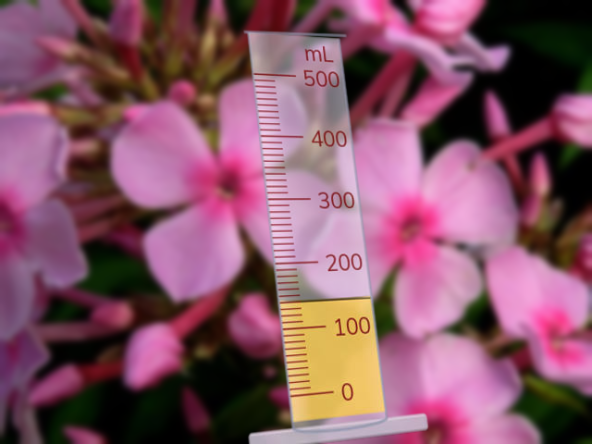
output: **140** mL
